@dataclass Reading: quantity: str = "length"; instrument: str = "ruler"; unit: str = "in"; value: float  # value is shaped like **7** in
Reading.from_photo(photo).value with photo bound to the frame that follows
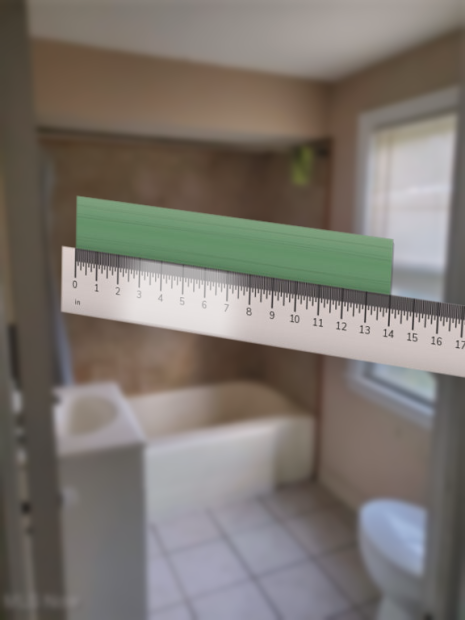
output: **14** in
